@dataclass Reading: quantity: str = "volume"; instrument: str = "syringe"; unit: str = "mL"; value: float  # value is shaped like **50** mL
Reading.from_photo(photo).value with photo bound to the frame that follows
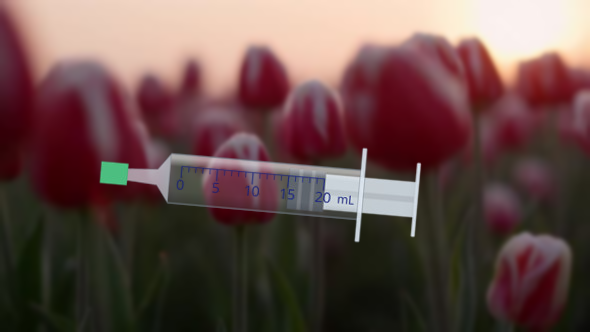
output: **15** mL
